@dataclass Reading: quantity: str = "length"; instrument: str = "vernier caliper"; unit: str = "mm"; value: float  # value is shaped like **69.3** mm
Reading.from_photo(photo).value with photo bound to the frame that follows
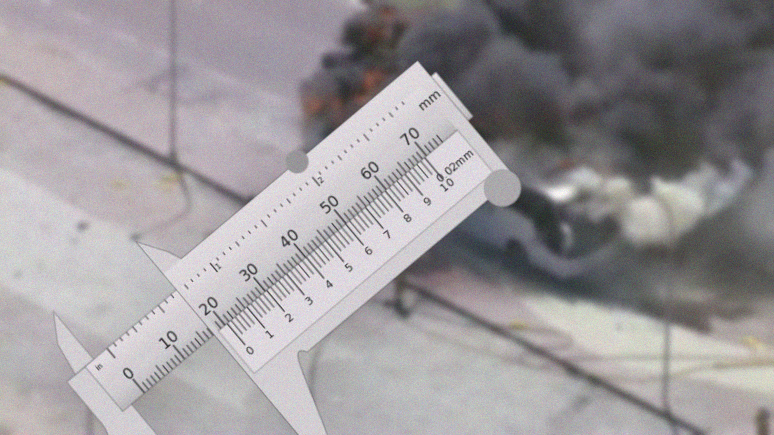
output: **20.5** mm
